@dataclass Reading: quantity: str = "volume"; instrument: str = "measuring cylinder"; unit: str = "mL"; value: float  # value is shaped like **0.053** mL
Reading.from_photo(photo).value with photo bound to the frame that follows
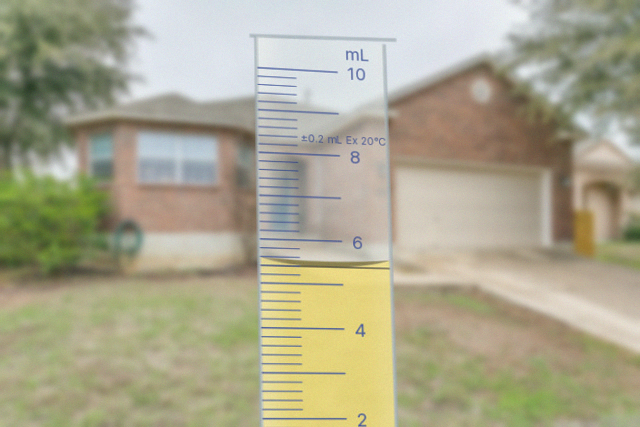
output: **5.4** mL
